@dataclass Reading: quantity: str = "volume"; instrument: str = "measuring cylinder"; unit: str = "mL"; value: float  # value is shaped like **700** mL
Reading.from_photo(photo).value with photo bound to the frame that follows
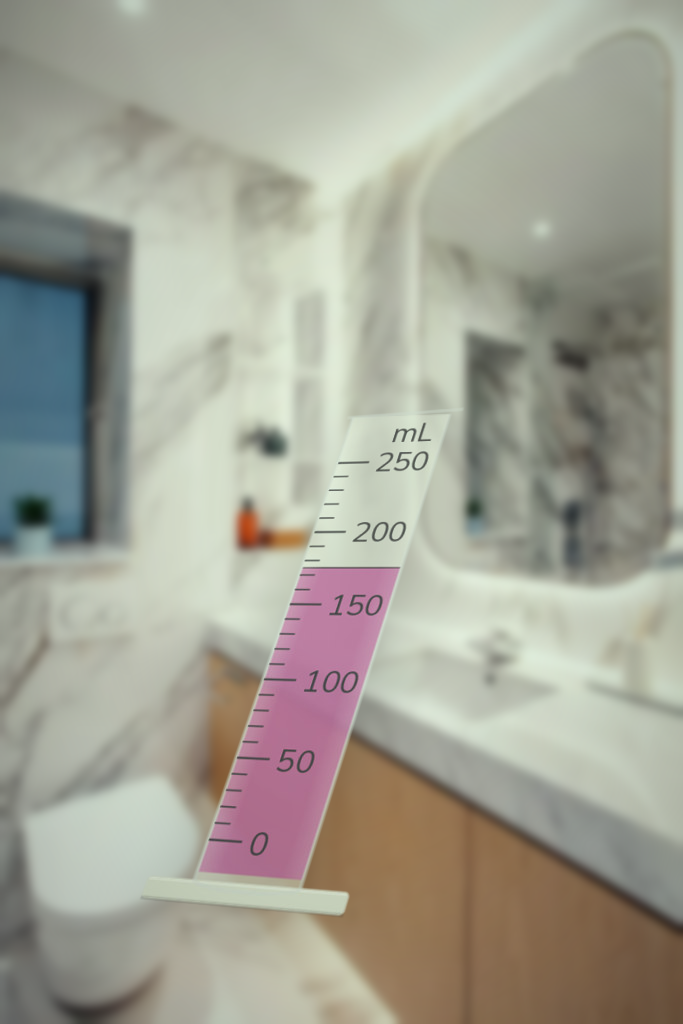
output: **175** mL
